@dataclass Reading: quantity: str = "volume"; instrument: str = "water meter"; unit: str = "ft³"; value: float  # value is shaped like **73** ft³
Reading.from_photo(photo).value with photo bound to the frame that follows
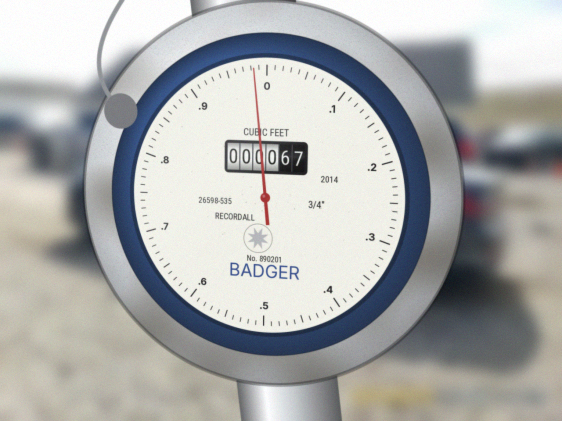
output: **66.98** ft³
